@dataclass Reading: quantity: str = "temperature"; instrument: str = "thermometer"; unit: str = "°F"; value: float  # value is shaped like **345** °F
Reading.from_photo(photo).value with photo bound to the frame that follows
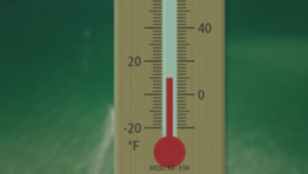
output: **10** °F
